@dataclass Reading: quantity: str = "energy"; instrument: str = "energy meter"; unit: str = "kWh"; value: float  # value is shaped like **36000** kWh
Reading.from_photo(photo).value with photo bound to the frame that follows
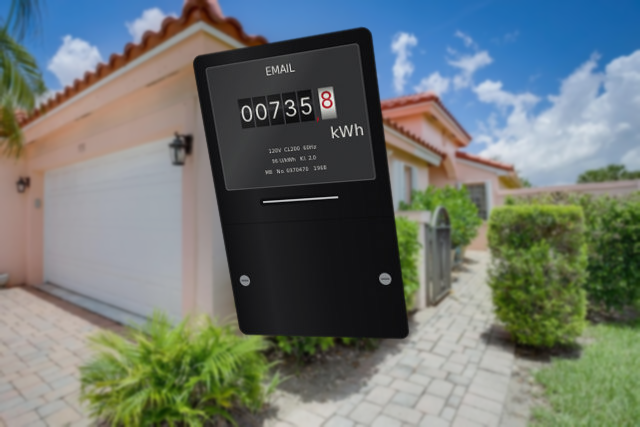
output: **735.8** kWh
